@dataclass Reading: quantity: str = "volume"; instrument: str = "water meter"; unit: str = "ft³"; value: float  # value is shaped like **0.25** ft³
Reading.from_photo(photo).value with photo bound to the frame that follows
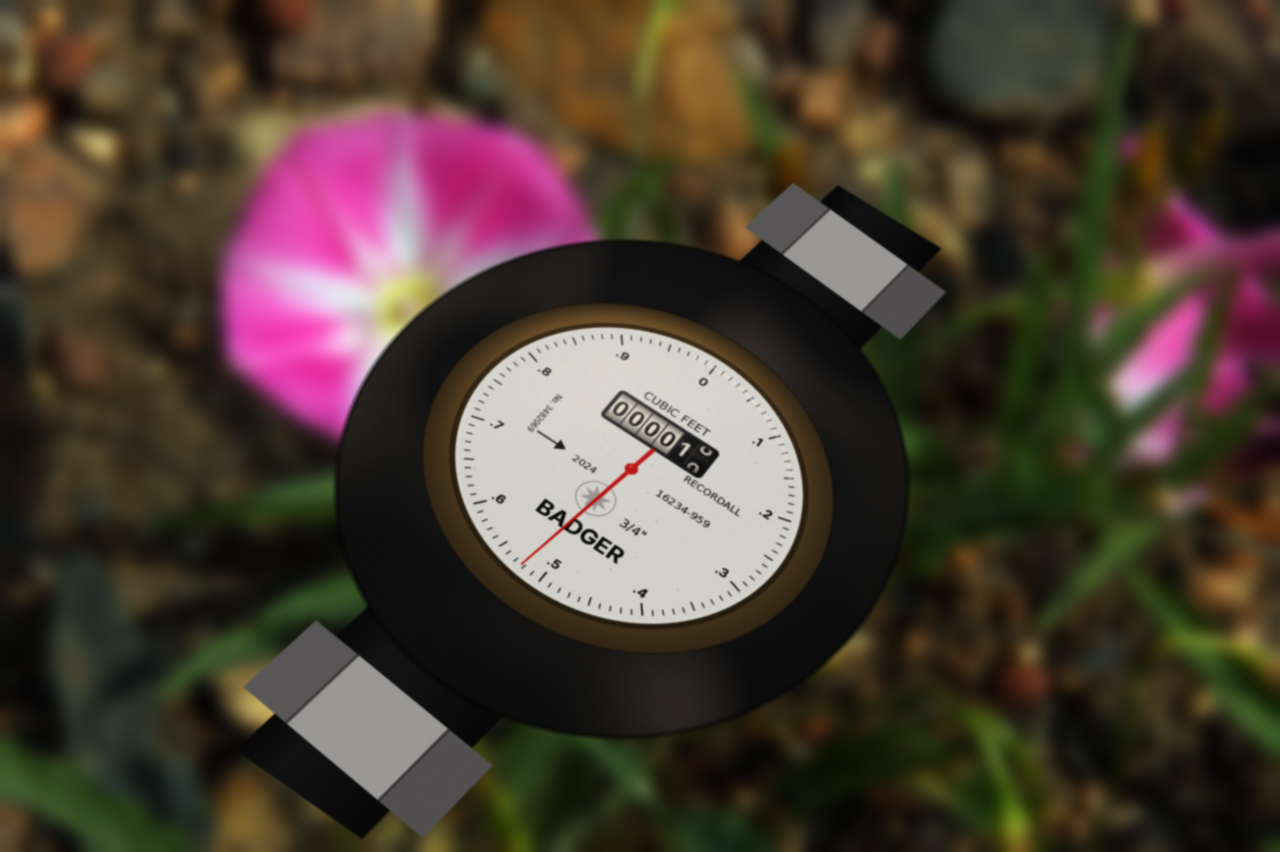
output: **18.52** ft³
